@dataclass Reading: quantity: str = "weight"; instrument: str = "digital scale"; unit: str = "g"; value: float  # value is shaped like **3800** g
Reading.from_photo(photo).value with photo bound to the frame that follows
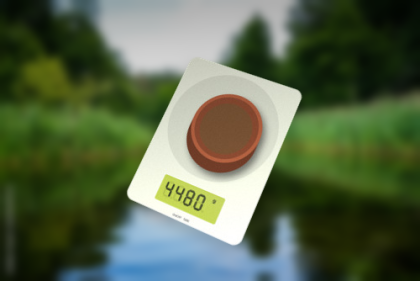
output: **4480** g
